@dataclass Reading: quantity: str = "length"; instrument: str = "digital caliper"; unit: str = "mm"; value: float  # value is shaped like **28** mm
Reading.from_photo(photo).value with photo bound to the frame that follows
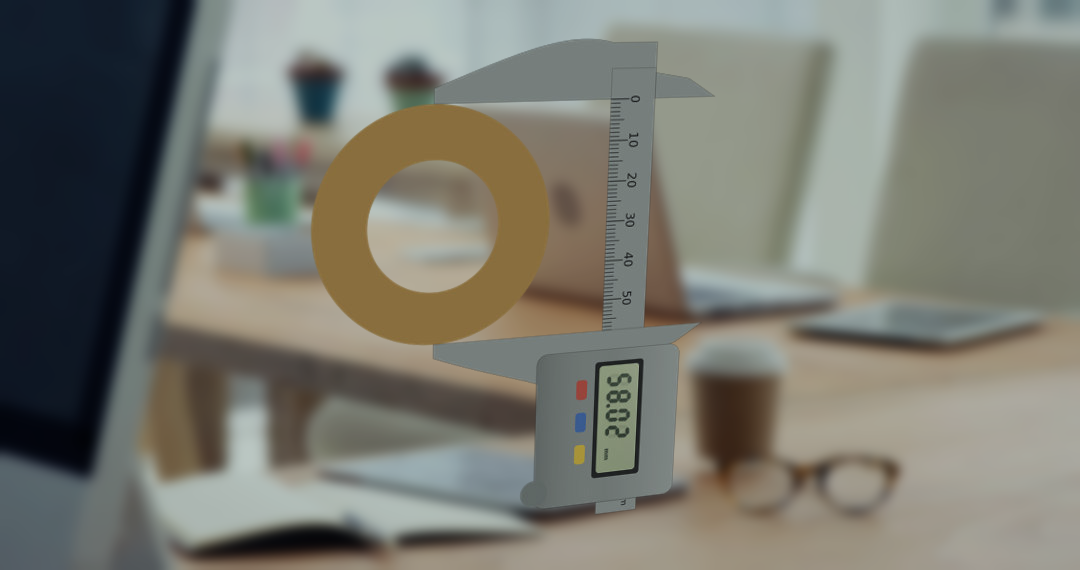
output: **58.02** mm
